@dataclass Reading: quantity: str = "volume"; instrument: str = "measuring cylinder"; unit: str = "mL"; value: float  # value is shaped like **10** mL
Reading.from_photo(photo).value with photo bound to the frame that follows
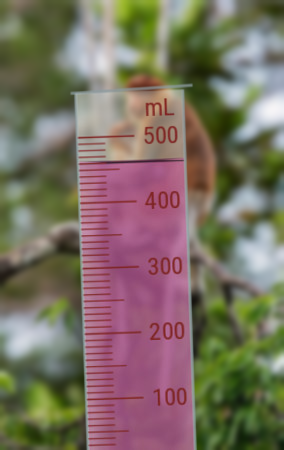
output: **460** mL
